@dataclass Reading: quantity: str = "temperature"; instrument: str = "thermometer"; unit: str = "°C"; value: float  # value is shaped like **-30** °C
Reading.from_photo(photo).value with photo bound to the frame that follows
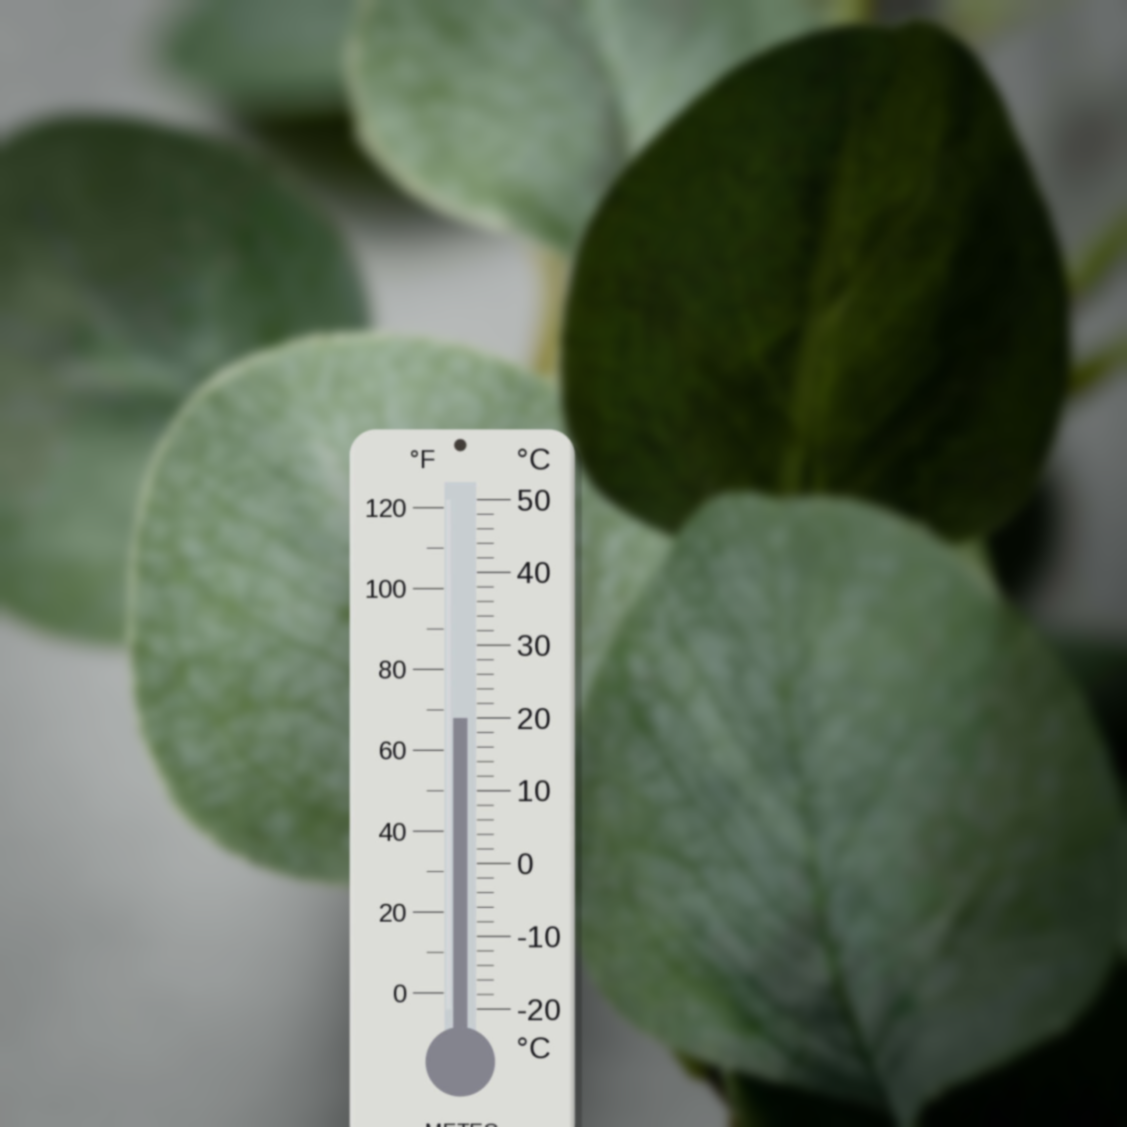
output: **20** °C
